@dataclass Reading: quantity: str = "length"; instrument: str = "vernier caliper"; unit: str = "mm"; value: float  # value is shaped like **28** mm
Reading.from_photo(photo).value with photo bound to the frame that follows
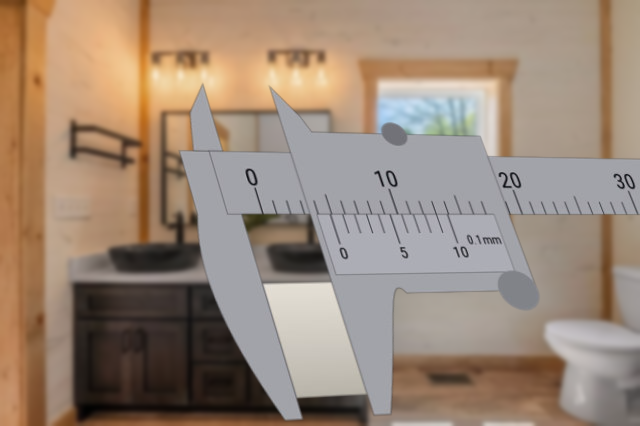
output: **4.9** mm
